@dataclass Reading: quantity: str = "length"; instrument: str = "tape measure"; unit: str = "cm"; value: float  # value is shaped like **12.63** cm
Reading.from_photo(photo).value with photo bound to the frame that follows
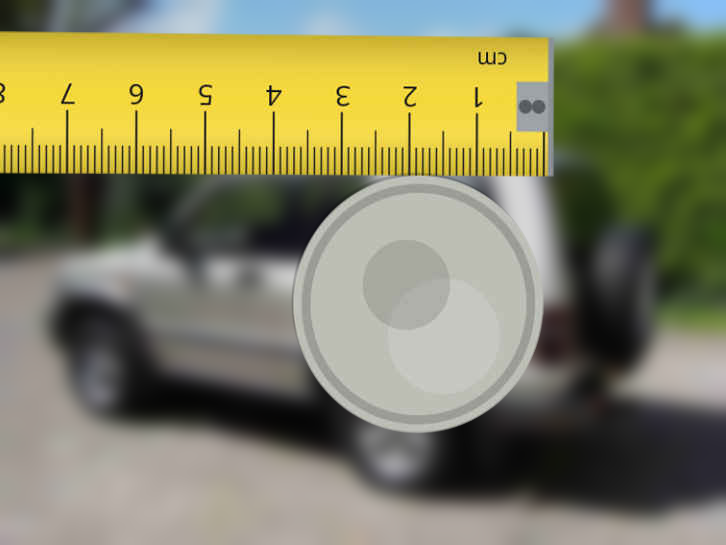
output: **3.7** cm
